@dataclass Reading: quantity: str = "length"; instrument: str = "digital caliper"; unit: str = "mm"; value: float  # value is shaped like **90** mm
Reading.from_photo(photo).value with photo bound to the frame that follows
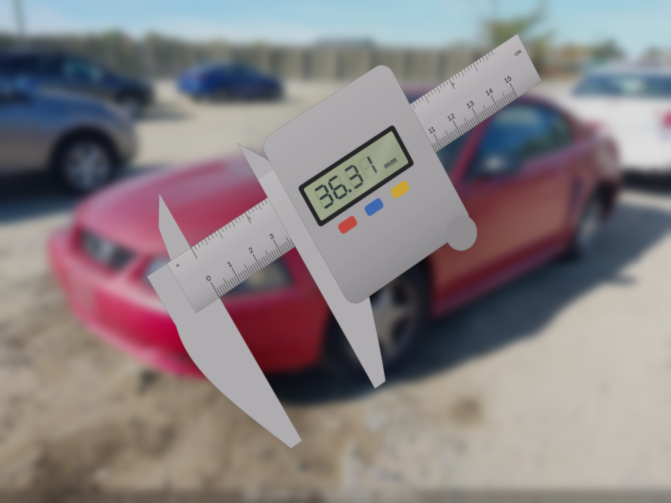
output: **36.31** mm
